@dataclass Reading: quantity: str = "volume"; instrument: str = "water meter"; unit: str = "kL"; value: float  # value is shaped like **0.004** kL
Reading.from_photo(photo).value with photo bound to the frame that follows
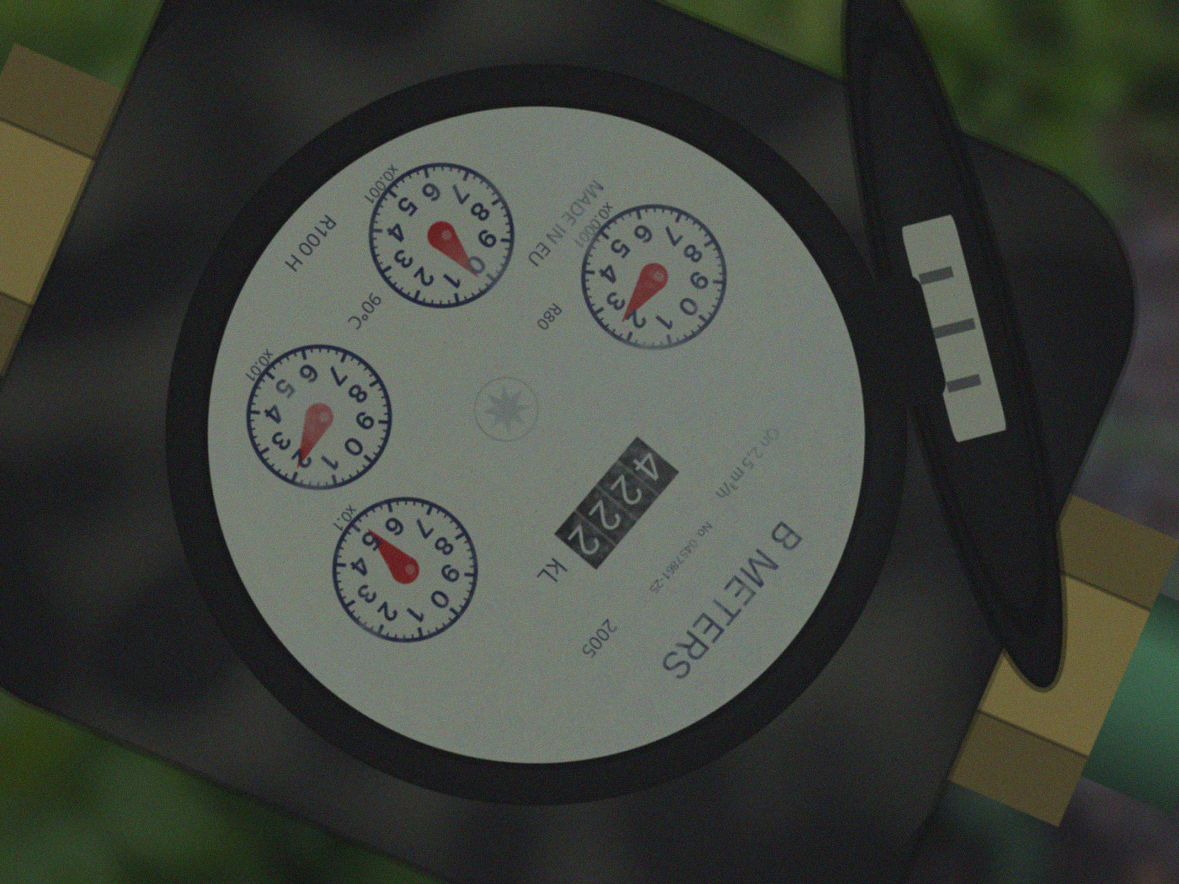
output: **4222.5202** kL
